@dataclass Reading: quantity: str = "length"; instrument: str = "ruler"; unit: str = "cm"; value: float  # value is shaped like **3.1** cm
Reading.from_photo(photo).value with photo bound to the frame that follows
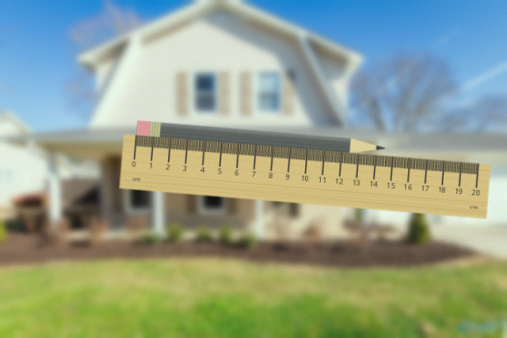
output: **14.5** cm
